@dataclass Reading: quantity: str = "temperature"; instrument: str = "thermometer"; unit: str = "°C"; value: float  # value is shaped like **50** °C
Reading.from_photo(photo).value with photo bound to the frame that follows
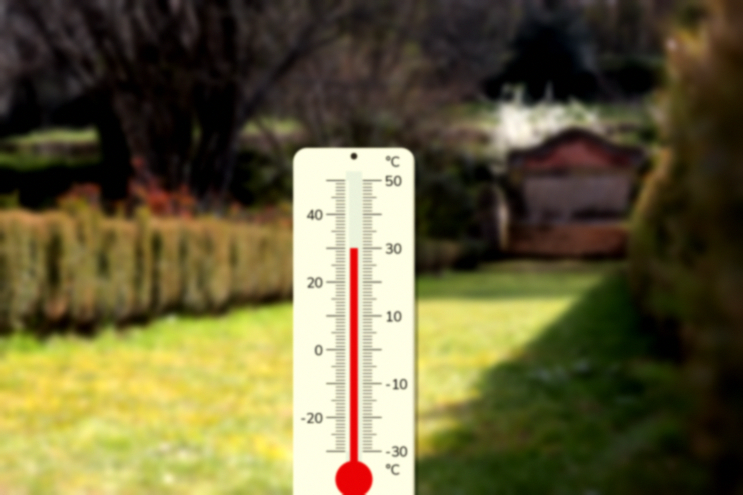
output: **30** °C
